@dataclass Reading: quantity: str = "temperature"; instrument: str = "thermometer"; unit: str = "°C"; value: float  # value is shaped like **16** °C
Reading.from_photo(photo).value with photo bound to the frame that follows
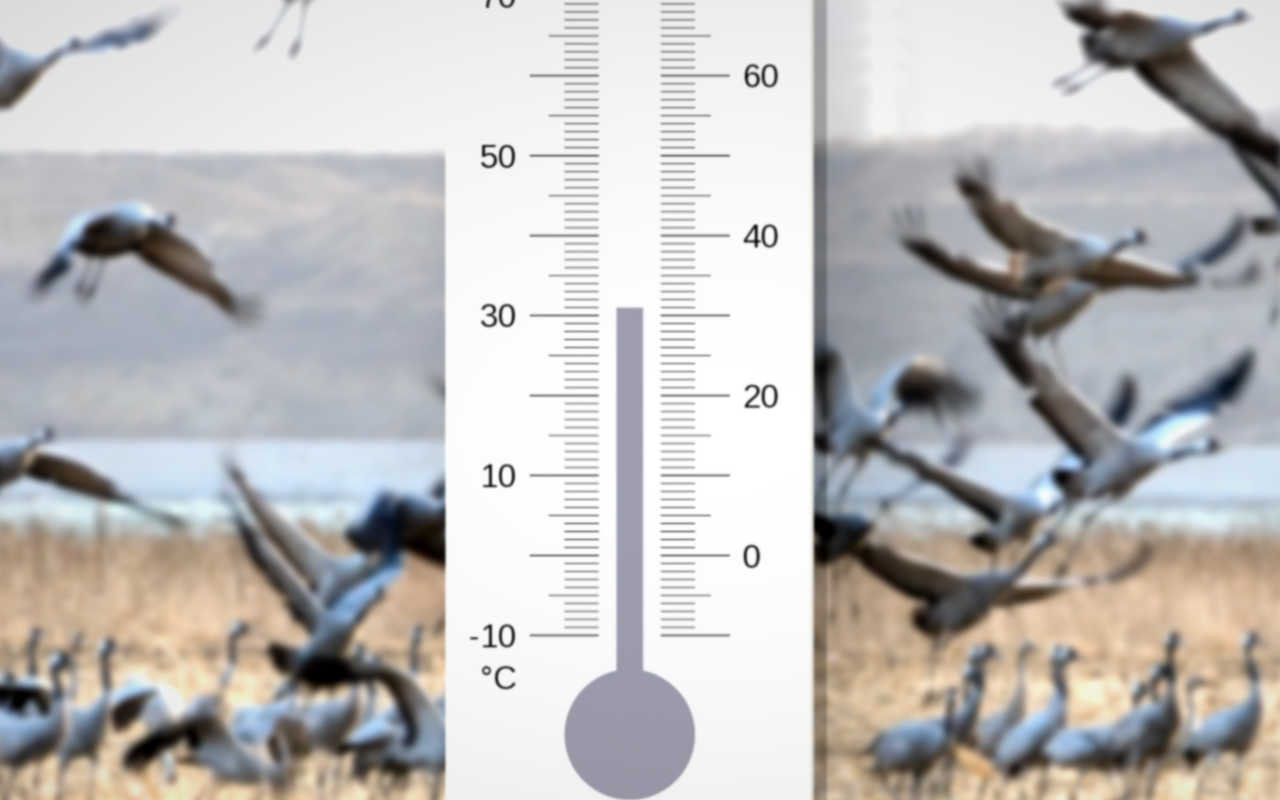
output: **31** °C
